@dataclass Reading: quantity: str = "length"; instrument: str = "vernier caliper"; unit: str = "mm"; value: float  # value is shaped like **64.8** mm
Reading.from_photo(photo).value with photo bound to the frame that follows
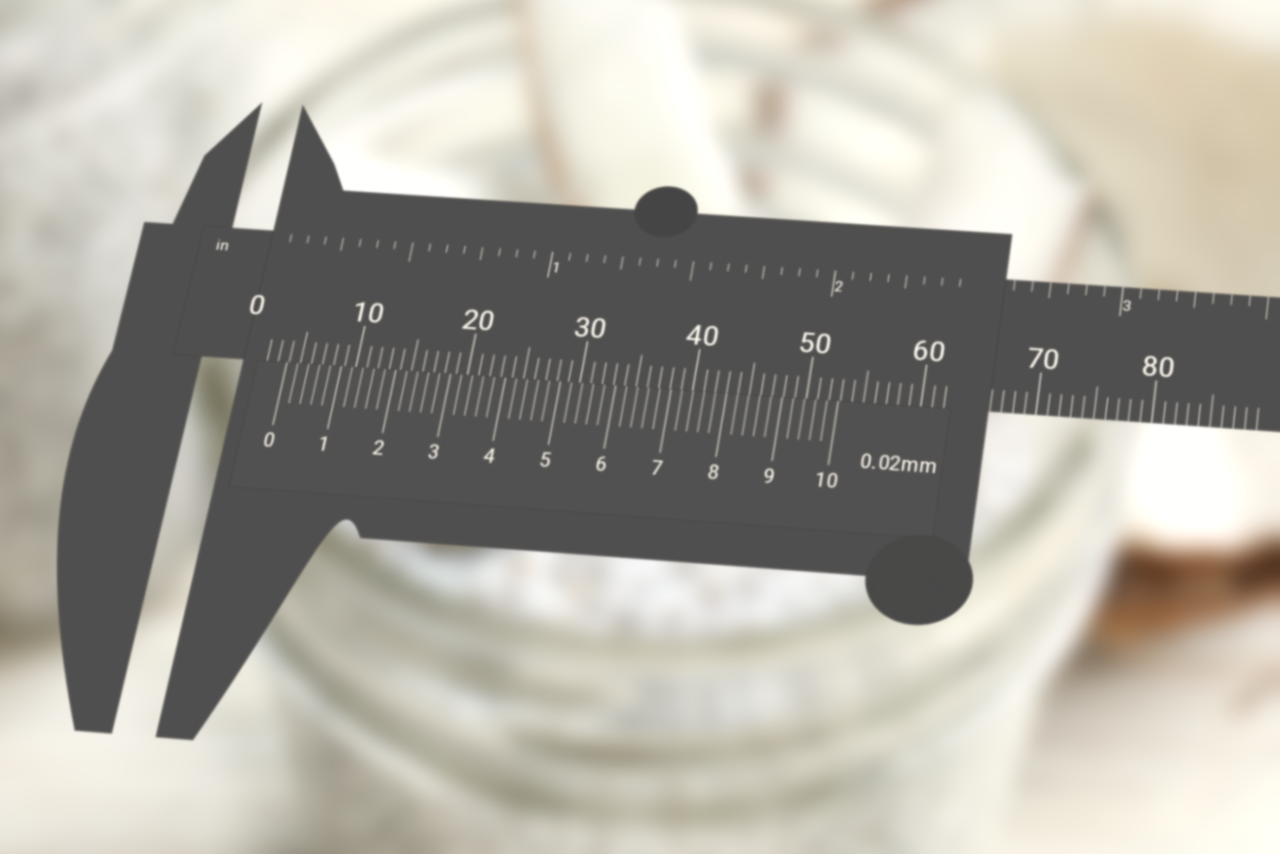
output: **3.8** mm
